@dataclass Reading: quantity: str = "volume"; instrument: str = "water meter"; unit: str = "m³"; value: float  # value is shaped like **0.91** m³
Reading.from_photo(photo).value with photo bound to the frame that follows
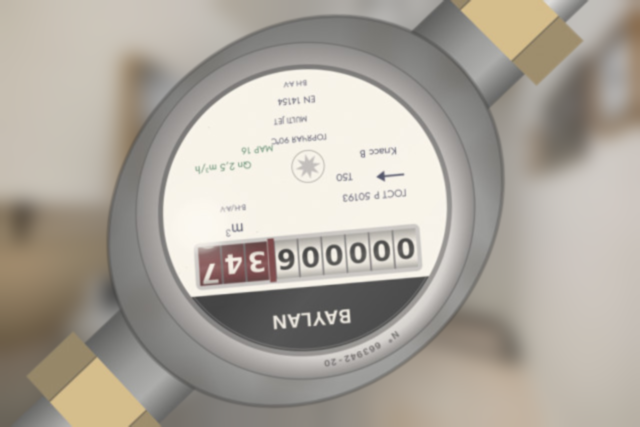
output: **6.347** m³
